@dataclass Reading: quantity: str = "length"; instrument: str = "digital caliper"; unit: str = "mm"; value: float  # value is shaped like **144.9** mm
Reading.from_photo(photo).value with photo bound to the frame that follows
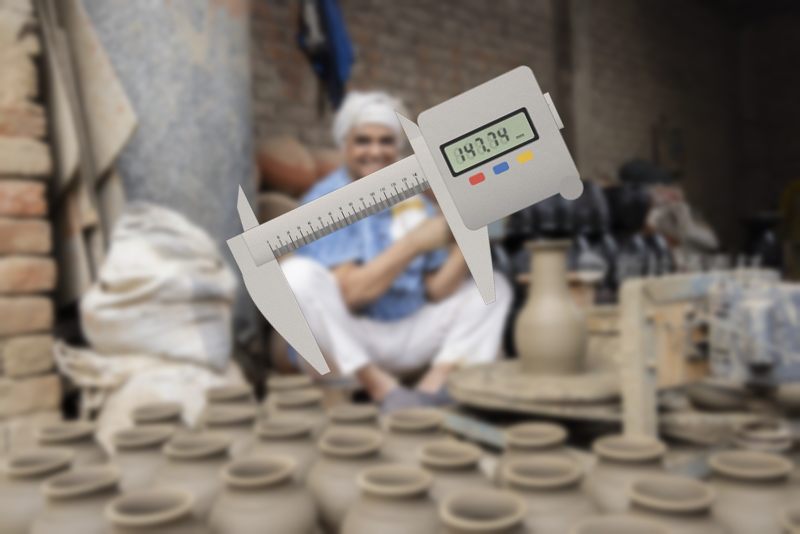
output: **147.74** mm
